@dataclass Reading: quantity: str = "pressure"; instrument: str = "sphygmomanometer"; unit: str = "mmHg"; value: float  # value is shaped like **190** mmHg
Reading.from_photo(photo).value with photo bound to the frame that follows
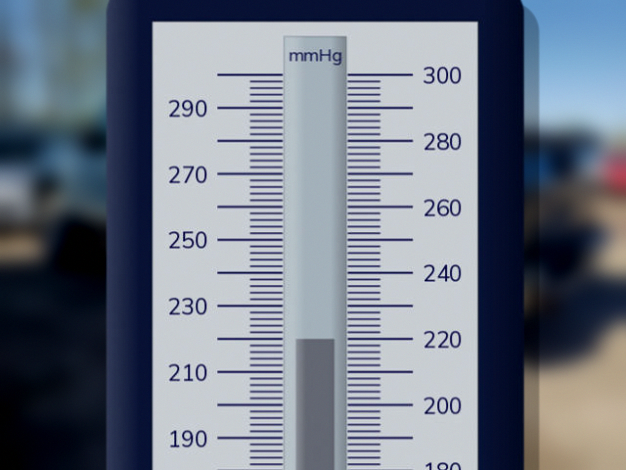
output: **220** mmHg
